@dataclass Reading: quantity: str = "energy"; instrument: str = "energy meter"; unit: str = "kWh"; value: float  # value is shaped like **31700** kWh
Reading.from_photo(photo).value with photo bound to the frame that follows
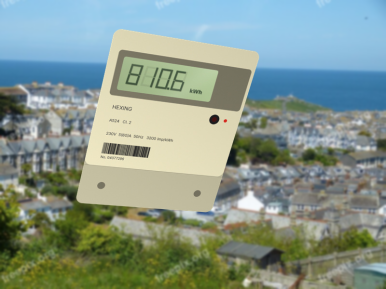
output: **810.6** kWh
